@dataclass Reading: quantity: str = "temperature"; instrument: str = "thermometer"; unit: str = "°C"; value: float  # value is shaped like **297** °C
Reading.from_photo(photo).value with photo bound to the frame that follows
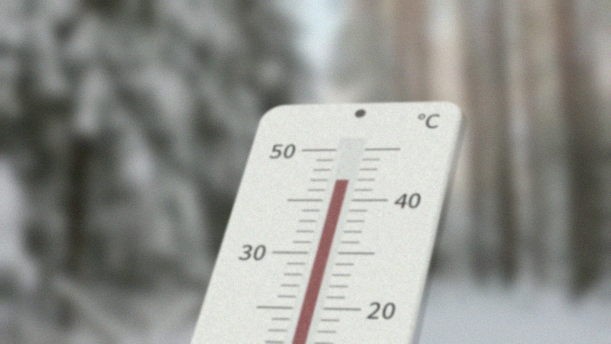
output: **44** °C
